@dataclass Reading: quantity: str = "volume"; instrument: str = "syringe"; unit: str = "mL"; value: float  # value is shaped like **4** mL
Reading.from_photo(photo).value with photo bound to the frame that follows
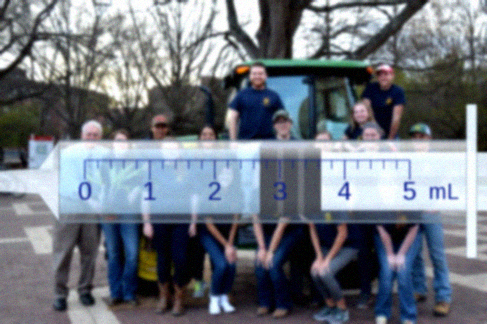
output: **2.7** mL
